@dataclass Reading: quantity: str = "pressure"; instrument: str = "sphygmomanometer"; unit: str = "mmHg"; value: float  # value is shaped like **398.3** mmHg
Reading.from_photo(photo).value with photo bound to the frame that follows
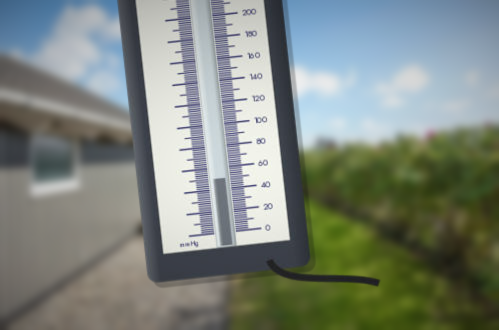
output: **50** mmHg
